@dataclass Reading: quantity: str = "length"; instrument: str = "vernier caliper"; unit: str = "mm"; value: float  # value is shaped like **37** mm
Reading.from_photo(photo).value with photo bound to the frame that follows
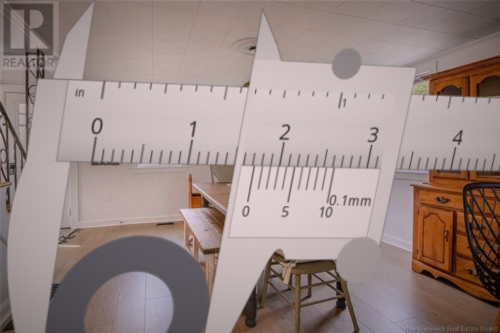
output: **17.2** mm
